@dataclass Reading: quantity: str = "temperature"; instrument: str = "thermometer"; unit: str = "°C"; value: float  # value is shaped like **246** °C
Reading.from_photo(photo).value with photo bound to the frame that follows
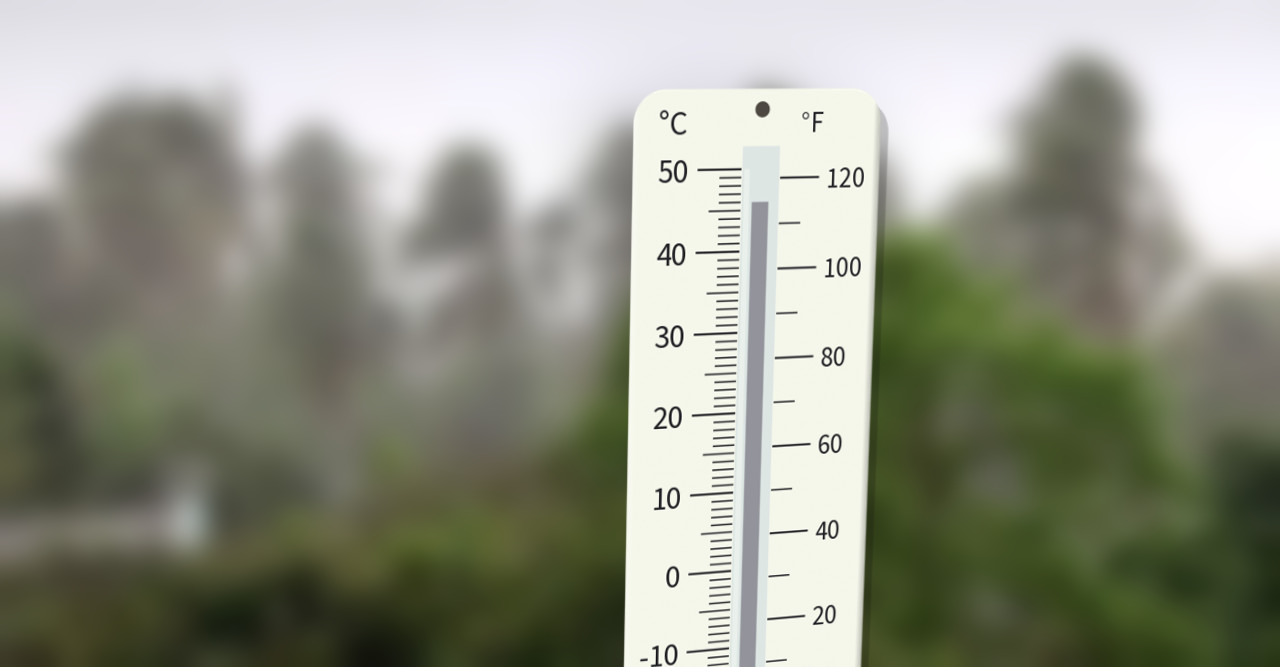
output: **46** °C
